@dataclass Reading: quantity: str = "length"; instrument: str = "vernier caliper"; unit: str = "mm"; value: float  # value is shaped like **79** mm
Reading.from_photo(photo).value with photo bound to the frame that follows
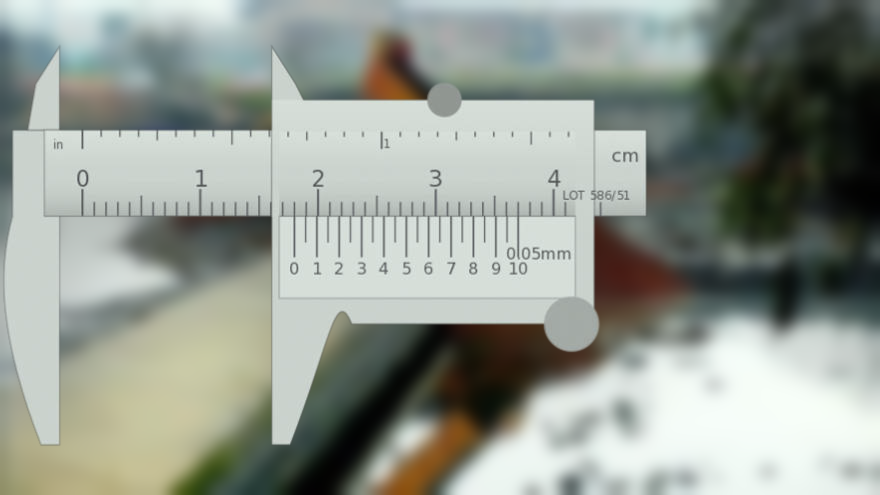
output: **18.0** mm
